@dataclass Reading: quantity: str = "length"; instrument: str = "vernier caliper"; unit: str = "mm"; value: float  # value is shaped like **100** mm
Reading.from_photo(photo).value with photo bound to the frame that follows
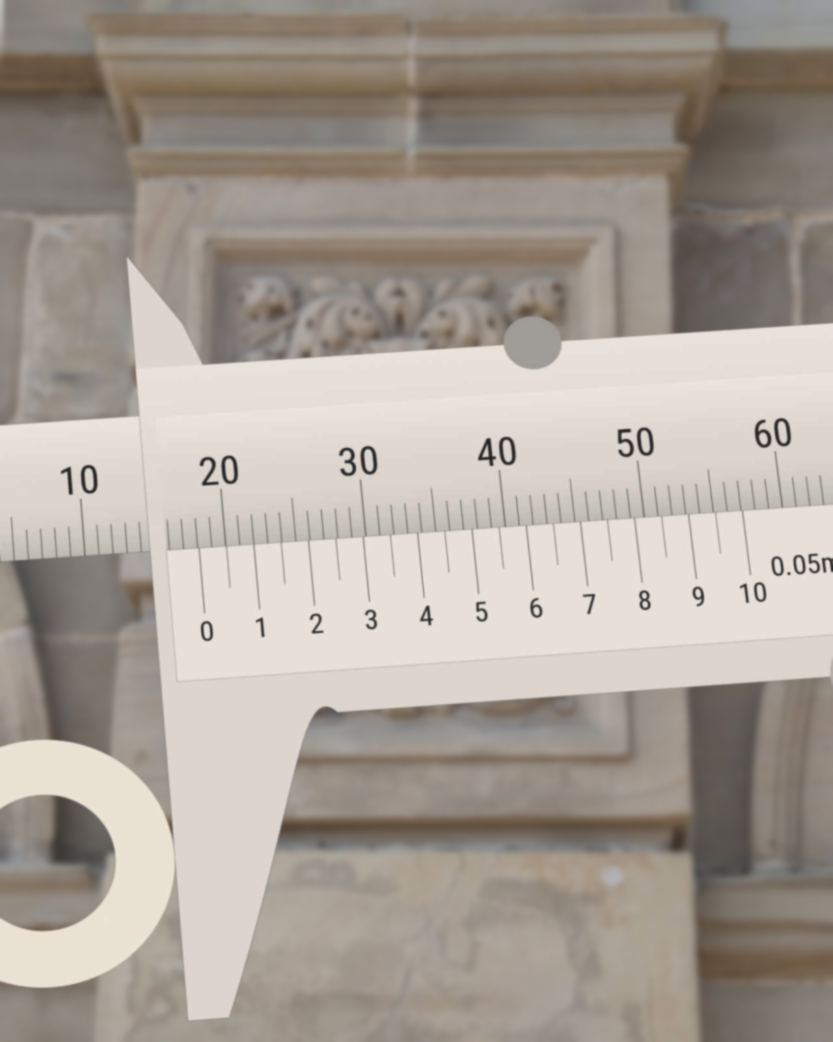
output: **18.1** mm
